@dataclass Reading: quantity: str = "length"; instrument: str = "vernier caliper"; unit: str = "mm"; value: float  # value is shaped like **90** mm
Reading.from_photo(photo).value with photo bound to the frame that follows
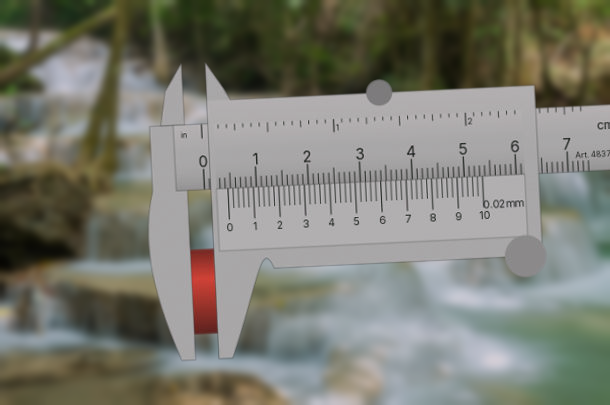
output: **4.5** mm
